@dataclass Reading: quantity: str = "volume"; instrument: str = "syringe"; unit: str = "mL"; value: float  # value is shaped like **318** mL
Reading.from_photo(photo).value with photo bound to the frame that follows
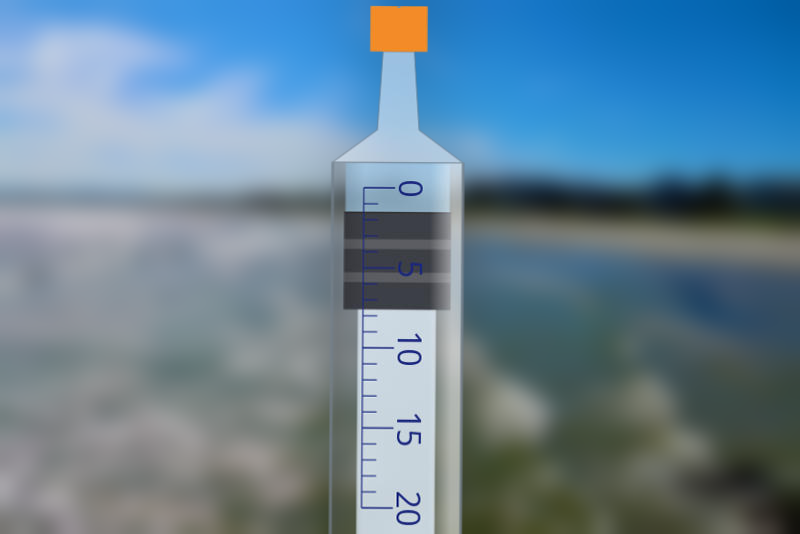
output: **1.5** mL
